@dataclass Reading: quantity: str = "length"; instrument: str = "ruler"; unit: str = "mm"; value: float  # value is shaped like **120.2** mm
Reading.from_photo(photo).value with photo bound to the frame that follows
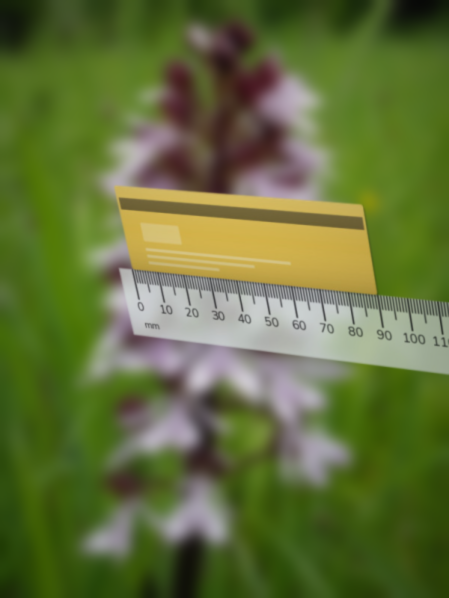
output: **90** mm
